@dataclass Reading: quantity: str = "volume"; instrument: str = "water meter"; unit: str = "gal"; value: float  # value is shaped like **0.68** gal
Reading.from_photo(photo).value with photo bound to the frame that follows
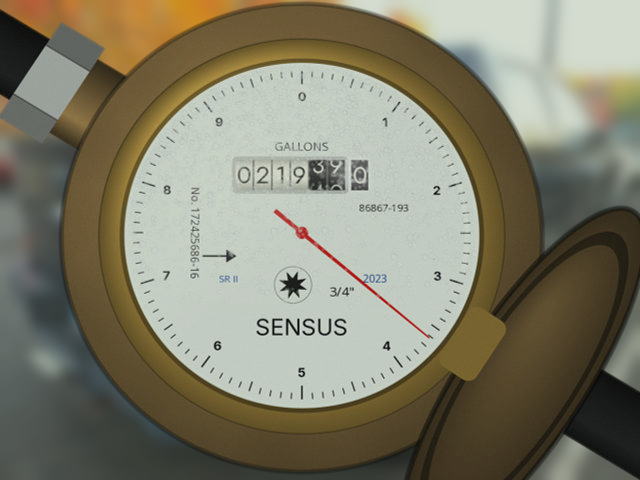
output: **219393.6** gal
